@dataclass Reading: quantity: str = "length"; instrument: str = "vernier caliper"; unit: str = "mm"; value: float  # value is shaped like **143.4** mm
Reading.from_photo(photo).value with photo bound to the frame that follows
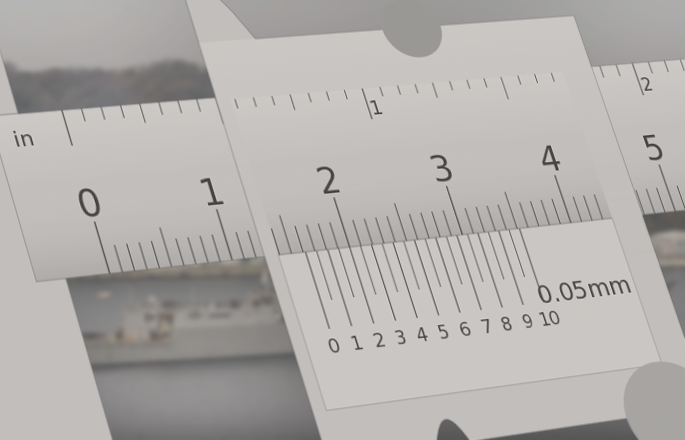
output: **16.2** mm
